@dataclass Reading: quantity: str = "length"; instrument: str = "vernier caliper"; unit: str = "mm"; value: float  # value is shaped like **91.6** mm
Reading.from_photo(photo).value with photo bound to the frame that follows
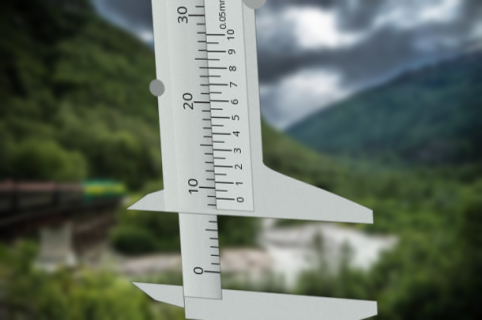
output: **8.8** mm
